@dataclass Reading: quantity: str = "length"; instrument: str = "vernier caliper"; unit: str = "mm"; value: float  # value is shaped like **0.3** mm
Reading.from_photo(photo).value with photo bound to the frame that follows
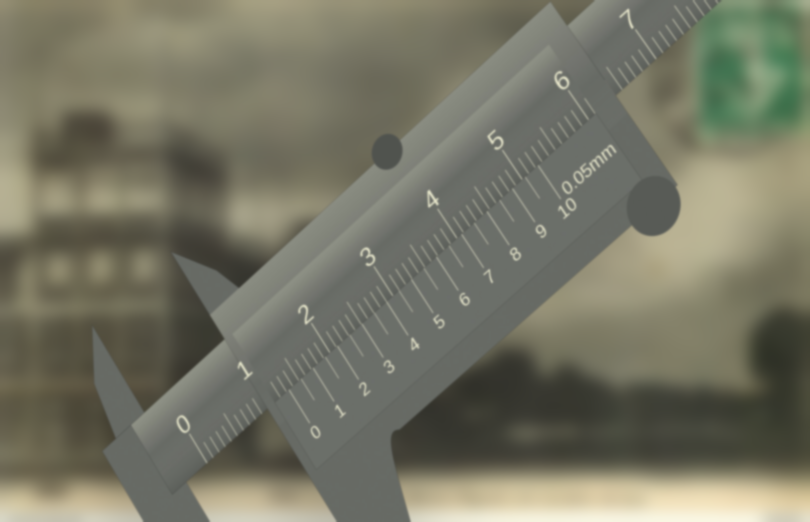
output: **13.4** mm
